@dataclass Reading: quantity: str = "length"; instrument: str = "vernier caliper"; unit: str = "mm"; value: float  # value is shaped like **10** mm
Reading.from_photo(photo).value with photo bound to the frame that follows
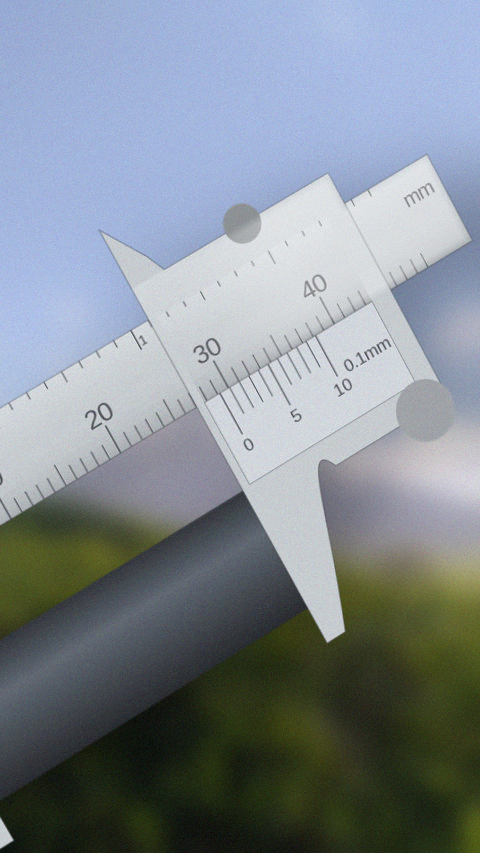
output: **29.2** mm
